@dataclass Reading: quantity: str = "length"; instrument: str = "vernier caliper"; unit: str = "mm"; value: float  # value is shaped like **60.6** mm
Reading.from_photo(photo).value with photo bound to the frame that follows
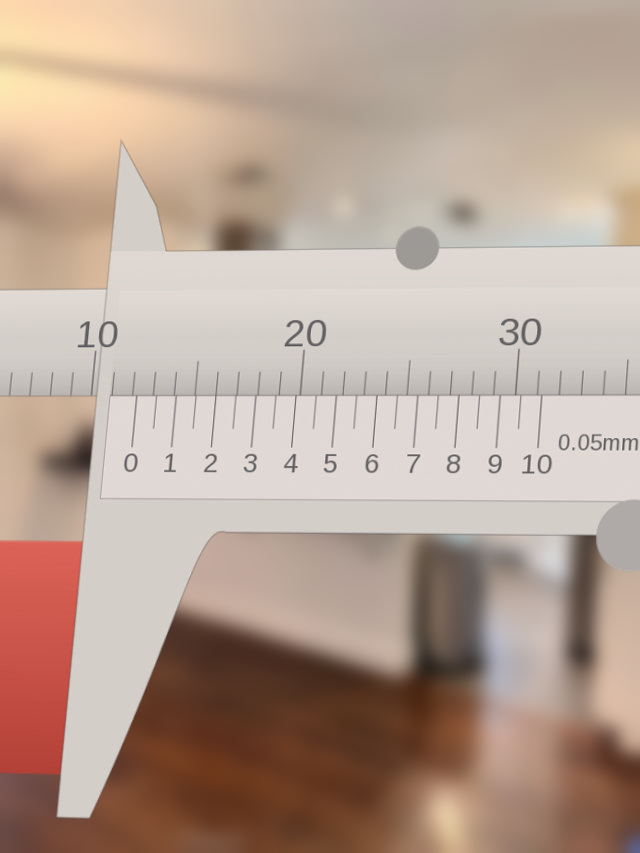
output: **12.2** mm
